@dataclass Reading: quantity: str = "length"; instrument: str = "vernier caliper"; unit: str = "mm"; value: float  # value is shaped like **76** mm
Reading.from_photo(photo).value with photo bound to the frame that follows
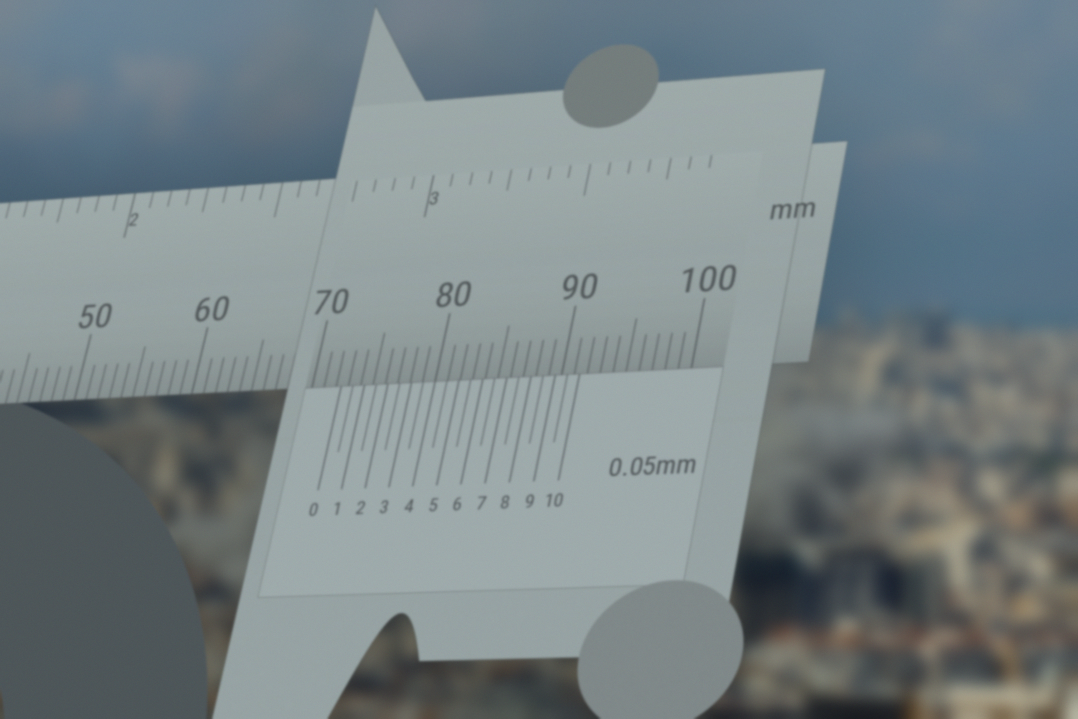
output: **72.4** mm
